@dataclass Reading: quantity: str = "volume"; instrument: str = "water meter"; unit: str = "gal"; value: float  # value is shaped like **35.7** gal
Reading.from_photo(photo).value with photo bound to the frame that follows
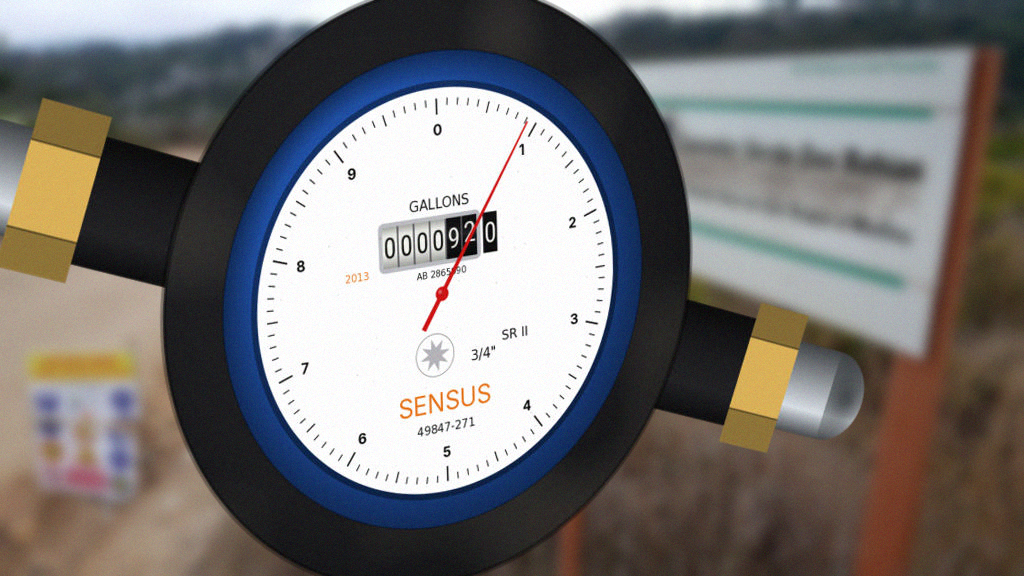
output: **920.9** gal
